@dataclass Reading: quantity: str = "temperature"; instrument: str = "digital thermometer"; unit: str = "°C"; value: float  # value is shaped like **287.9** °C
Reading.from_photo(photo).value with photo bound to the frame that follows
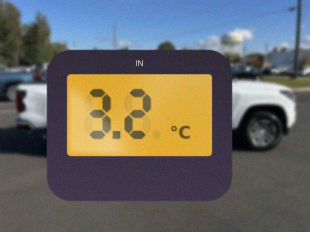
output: **3.2** °C
